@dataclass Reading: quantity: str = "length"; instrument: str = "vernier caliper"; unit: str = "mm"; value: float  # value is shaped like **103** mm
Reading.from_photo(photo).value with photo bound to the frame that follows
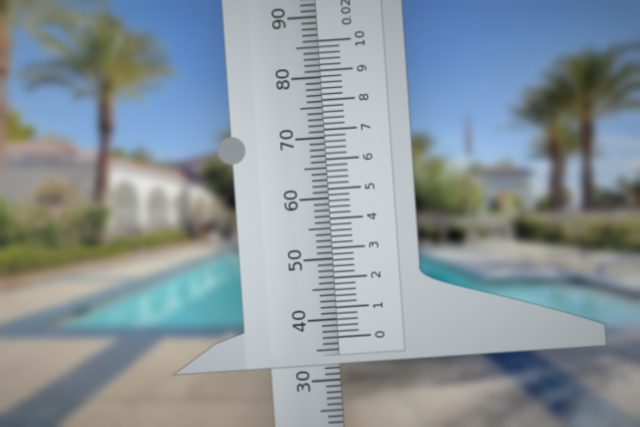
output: **37.0** mm
